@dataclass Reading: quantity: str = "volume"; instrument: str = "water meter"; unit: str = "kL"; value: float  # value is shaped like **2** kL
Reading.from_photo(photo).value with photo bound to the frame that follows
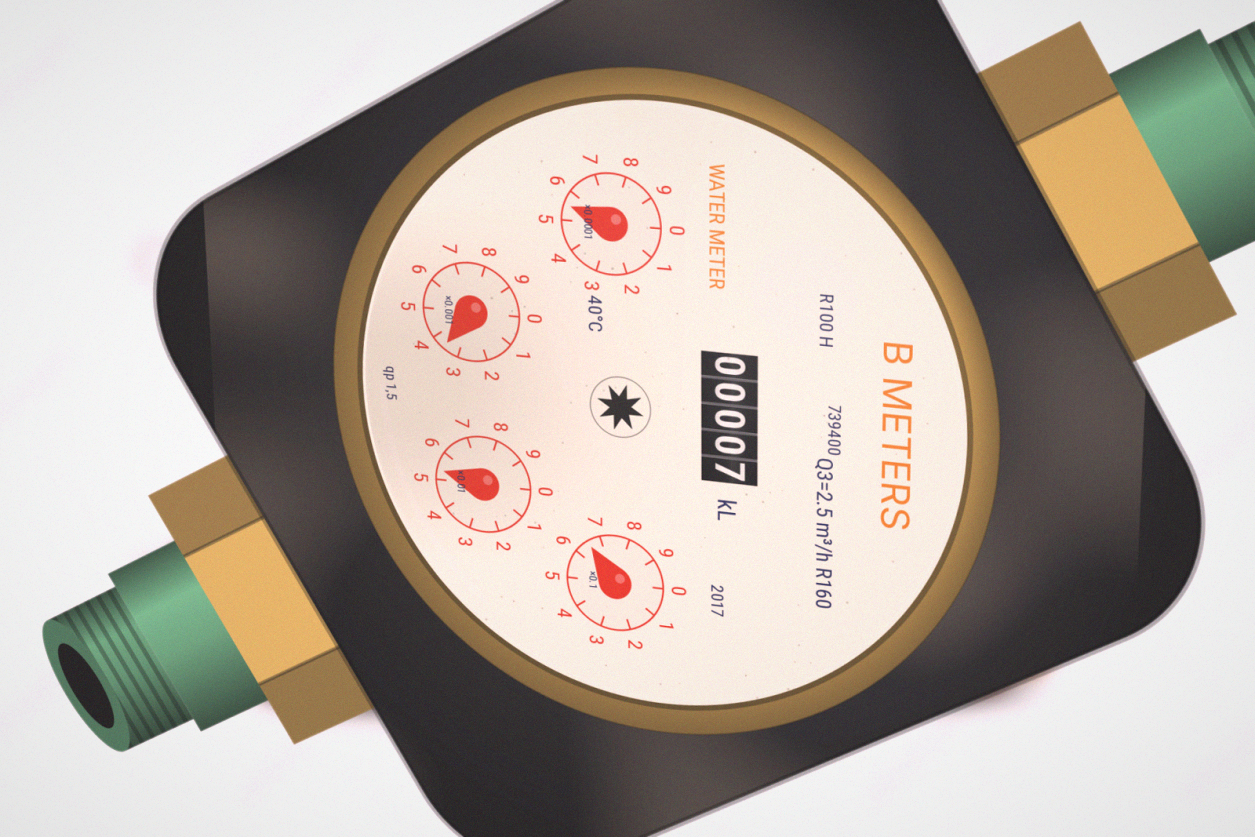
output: **7.6535** kL
